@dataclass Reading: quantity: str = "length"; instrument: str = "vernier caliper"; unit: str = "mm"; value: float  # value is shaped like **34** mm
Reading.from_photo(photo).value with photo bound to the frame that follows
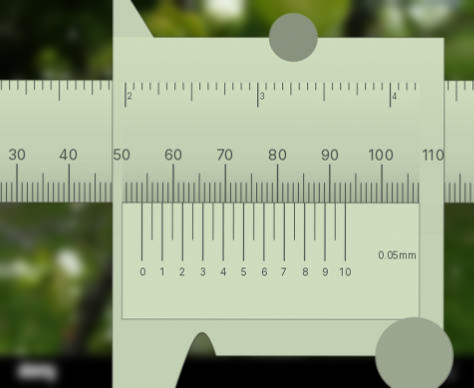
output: **54.0** mm
